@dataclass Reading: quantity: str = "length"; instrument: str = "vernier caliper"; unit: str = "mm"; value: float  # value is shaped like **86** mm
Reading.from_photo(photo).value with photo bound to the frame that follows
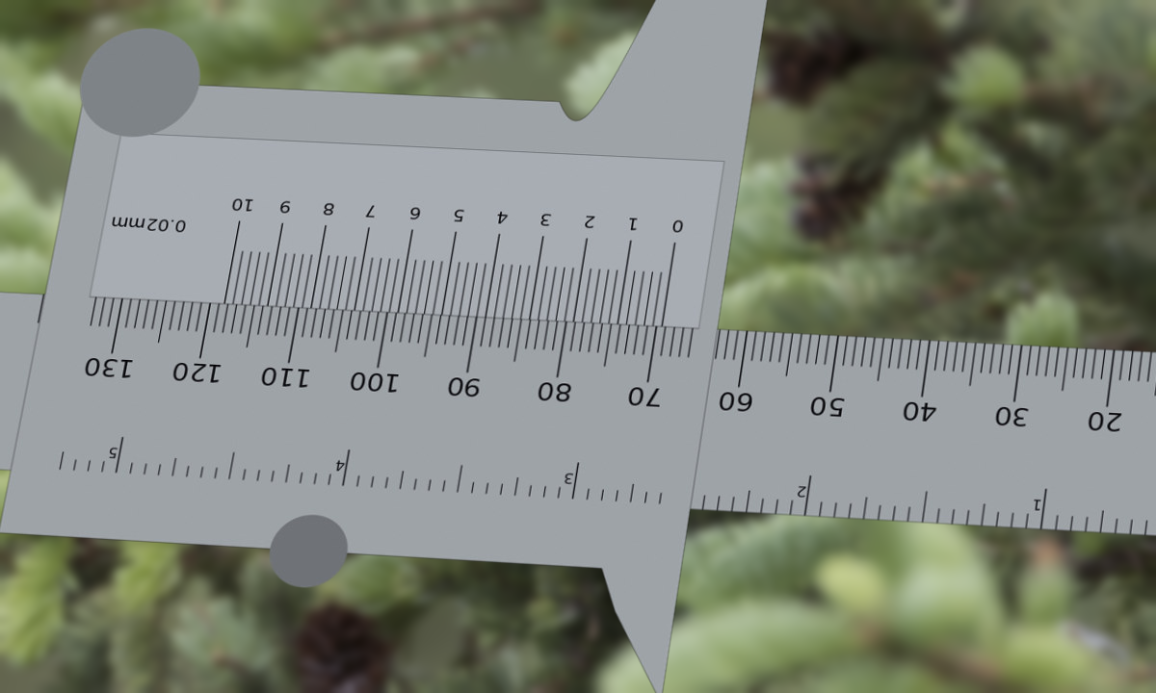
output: **69.4** mm
